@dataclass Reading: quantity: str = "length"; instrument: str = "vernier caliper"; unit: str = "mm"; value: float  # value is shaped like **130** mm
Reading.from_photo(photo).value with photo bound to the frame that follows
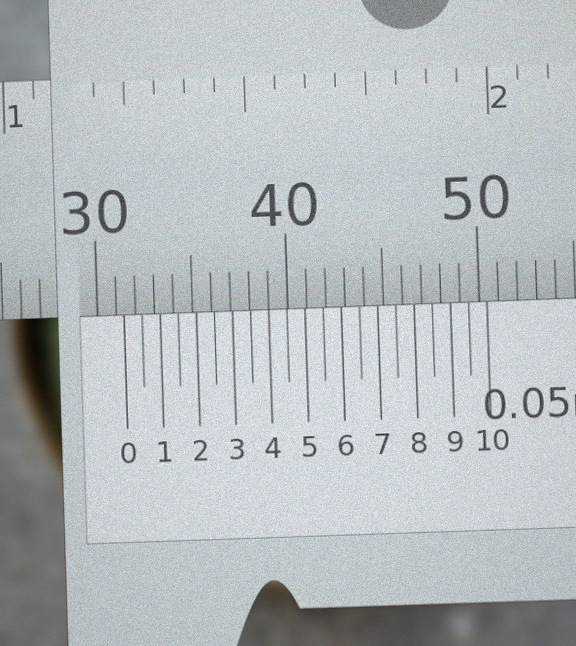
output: **31.4** mm
